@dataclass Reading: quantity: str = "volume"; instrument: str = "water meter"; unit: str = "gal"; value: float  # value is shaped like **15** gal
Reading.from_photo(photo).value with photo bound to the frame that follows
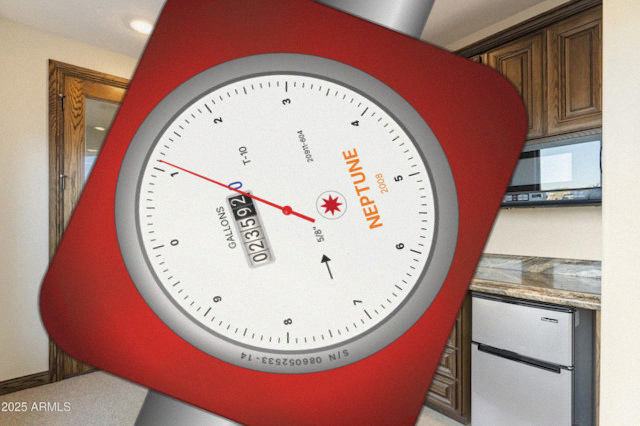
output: **235921.1** gal
